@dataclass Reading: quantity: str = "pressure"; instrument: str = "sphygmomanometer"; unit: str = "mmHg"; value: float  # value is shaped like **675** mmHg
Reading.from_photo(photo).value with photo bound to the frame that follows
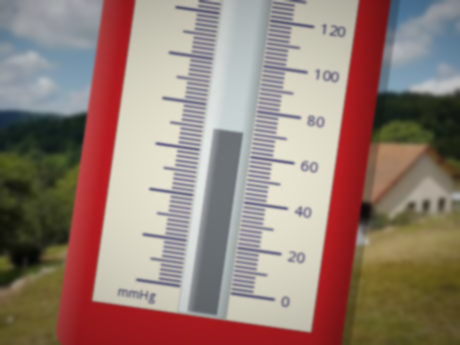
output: **70** mmHg
